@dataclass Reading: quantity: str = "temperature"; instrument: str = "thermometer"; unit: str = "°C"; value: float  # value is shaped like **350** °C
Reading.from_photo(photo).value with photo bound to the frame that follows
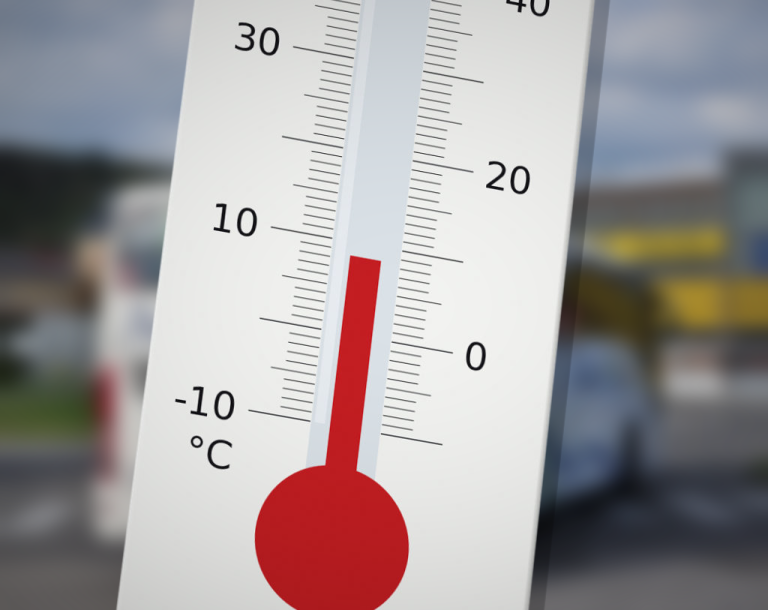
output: **8.5** °C
